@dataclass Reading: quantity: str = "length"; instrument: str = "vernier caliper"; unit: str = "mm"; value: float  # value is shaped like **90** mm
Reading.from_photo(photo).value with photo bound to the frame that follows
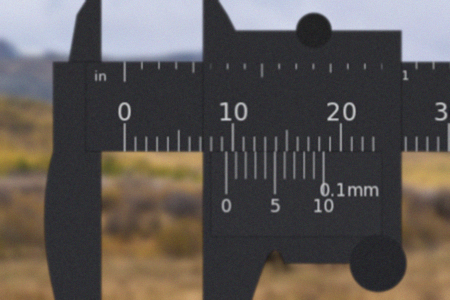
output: **9.4** mm
